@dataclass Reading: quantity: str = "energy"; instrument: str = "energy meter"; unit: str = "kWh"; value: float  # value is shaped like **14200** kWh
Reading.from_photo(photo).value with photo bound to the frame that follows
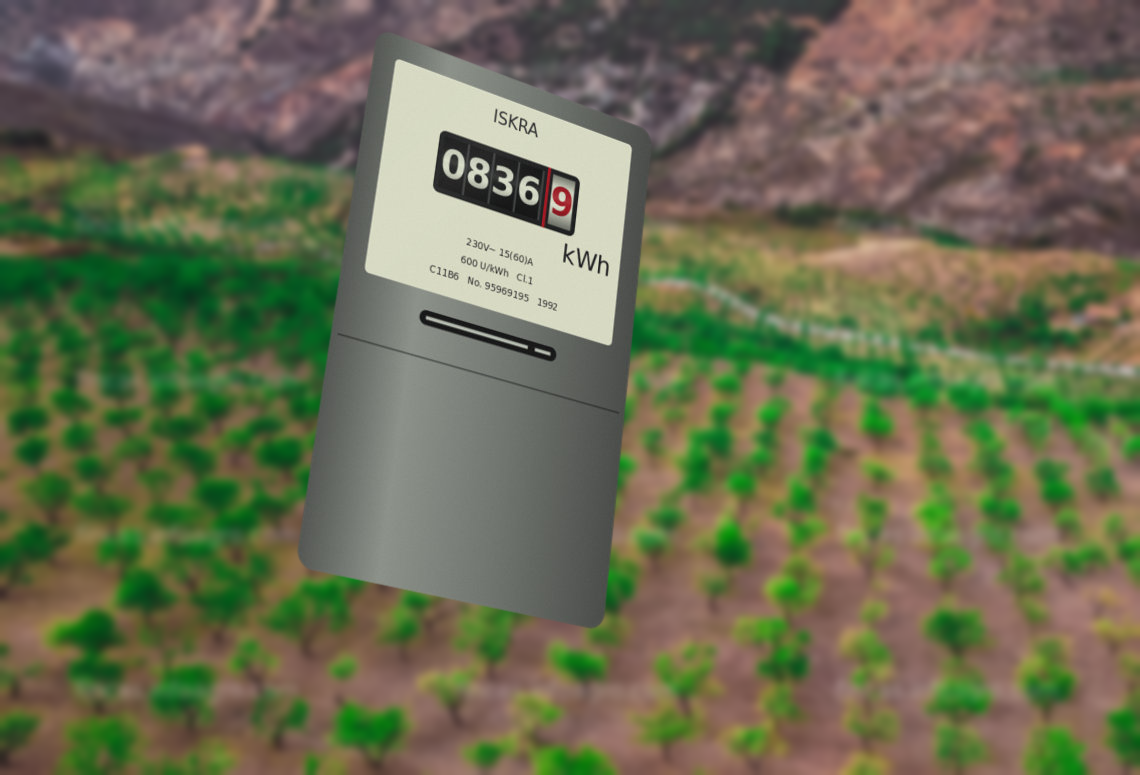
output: **836.9** kWh
